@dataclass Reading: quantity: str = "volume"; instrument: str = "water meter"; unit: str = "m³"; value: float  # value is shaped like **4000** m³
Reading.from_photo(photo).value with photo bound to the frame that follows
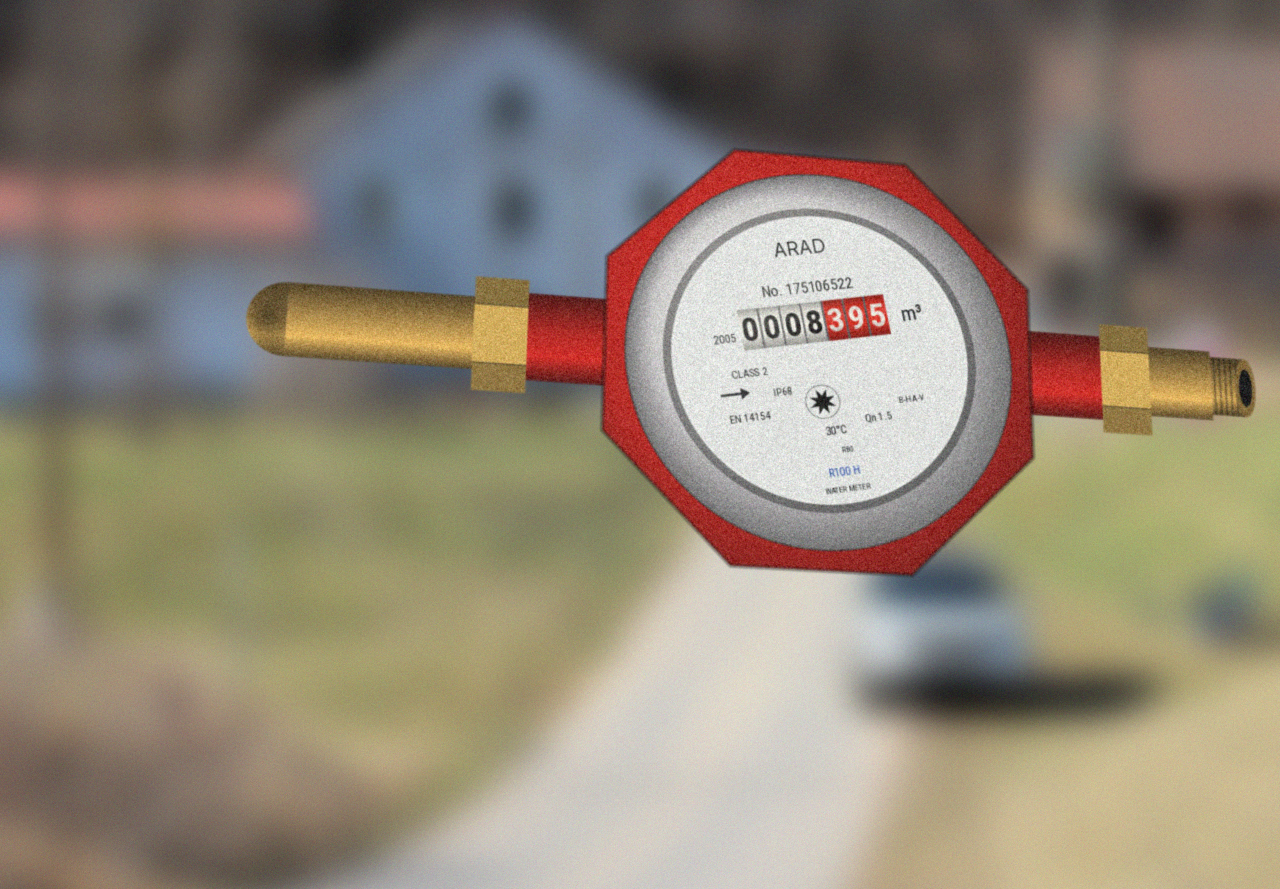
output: **8.395** m³
